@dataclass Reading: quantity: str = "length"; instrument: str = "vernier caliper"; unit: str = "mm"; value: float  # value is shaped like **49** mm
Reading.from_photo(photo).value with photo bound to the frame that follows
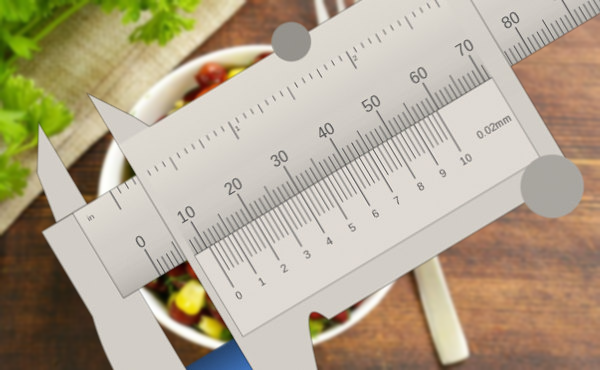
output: **10.5** mm
